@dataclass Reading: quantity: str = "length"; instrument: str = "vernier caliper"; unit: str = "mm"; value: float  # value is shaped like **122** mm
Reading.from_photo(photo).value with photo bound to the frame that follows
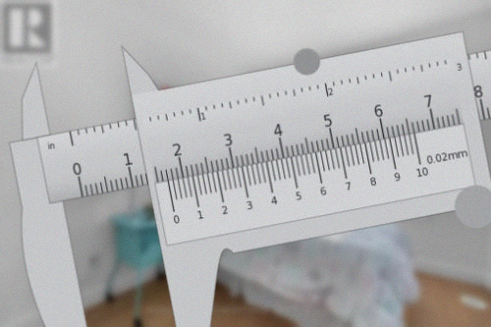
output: **17.0** mm
